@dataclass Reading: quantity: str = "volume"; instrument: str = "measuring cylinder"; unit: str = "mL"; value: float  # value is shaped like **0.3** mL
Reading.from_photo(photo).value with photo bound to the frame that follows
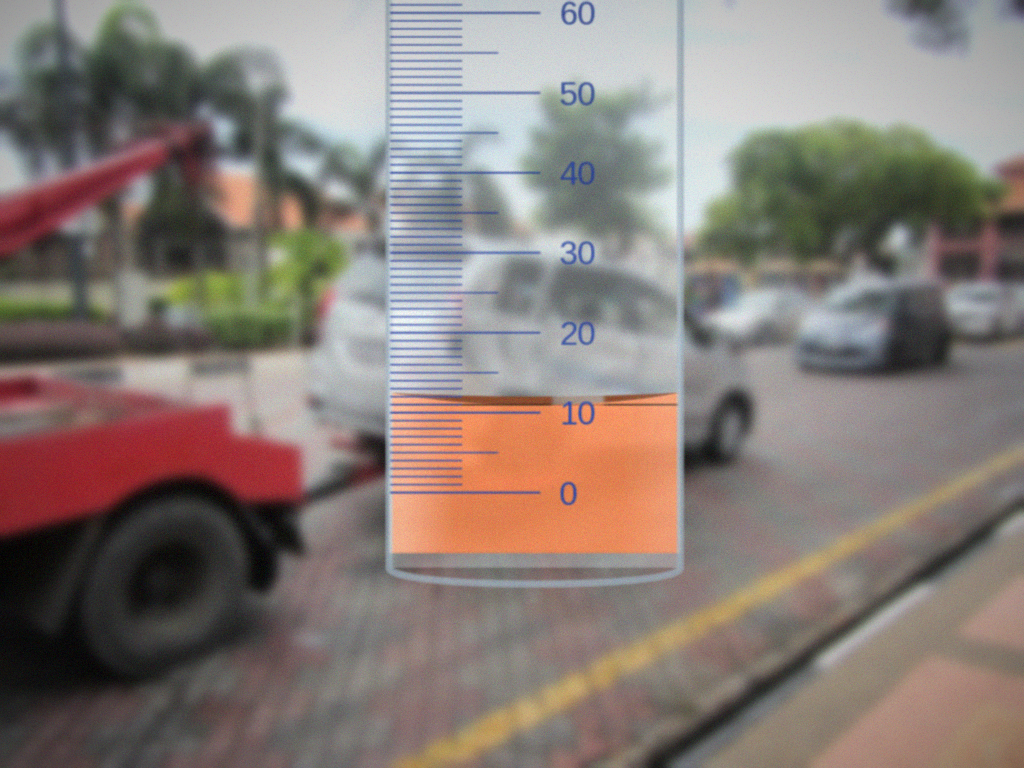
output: **11** mL
